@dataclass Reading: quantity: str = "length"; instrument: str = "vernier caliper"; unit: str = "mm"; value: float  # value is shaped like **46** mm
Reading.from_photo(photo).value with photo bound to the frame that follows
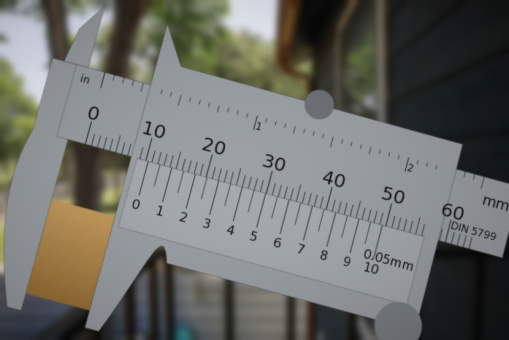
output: **10.4** mm
